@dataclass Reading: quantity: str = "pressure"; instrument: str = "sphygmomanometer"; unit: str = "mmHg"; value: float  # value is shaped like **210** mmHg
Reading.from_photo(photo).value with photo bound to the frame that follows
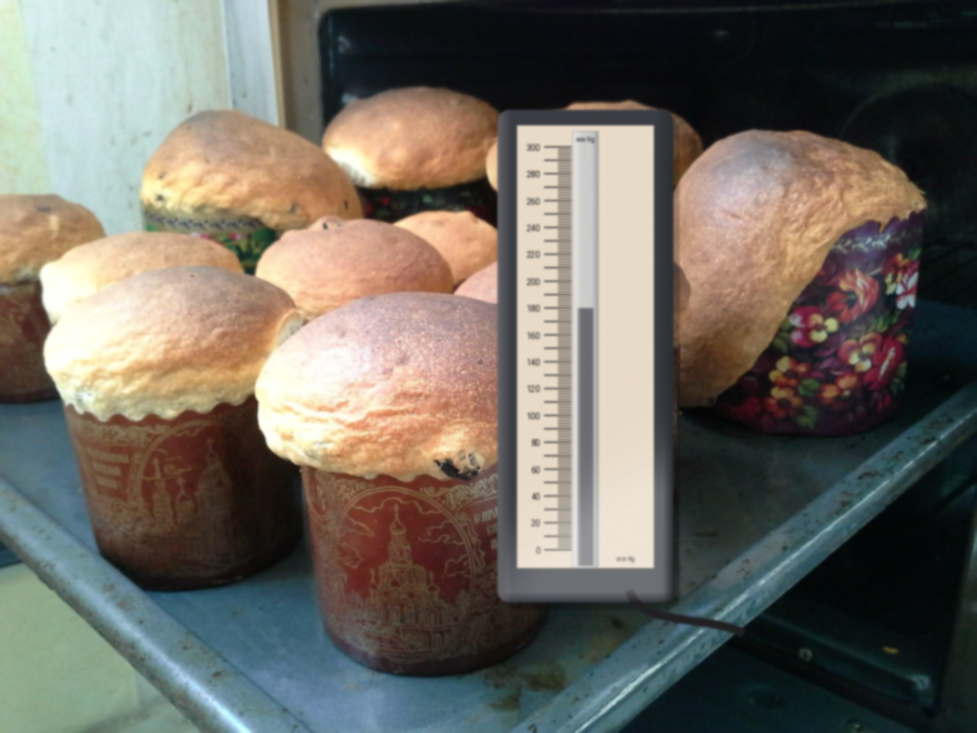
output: **180** mmHg
